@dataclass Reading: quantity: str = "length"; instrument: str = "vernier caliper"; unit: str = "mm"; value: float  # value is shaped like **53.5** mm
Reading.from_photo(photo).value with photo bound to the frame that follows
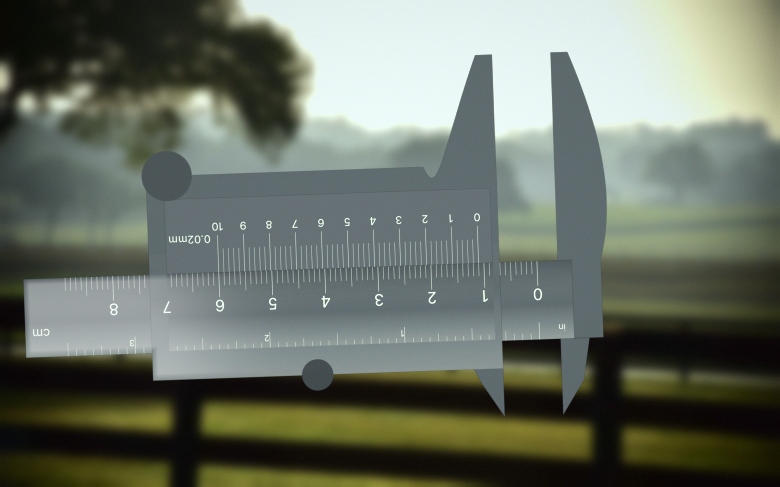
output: **11.0** mm
